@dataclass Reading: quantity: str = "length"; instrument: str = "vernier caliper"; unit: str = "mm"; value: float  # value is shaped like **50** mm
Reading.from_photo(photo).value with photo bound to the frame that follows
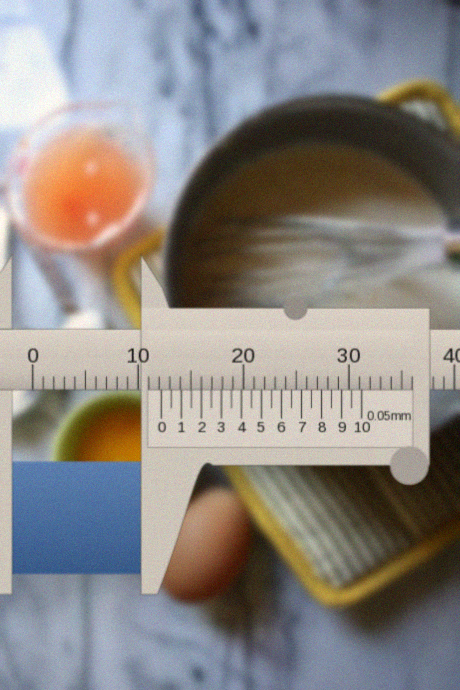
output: **12.2** mm
